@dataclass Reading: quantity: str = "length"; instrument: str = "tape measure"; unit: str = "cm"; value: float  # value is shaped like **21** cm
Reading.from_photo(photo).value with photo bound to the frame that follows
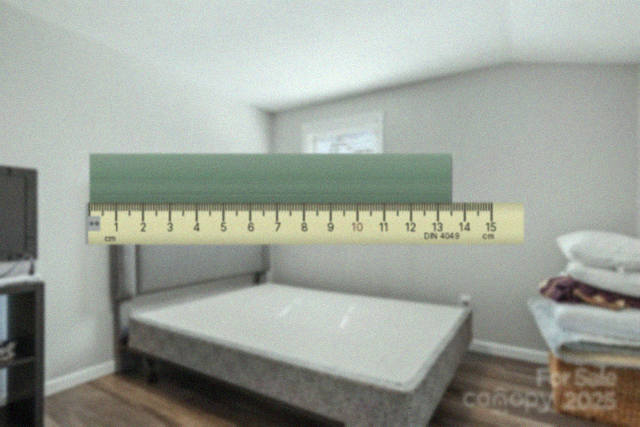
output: **13.5** cm
